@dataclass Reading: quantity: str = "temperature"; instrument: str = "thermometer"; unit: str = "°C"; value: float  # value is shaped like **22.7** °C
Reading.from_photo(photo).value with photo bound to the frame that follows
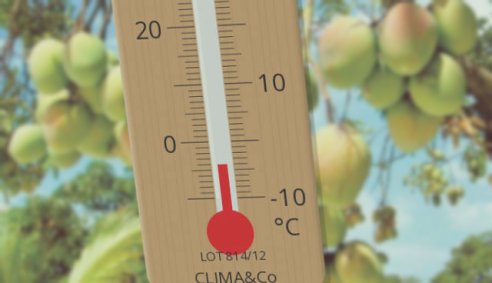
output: **-4** °C
